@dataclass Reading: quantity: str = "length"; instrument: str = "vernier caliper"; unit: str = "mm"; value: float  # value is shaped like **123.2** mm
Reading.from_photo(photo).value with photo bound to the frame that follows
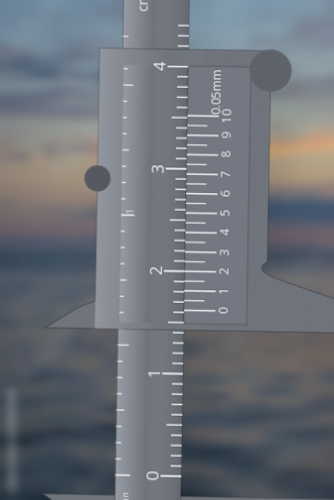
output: **16.2** mm
